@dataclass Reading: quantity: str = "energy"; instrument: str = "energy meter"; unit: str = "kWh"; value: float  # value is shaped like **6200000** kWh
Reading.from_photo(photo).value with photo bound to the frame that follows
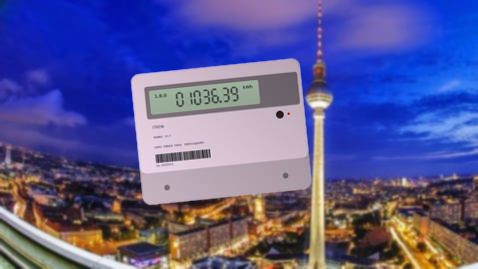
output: **1036.39** kWh
